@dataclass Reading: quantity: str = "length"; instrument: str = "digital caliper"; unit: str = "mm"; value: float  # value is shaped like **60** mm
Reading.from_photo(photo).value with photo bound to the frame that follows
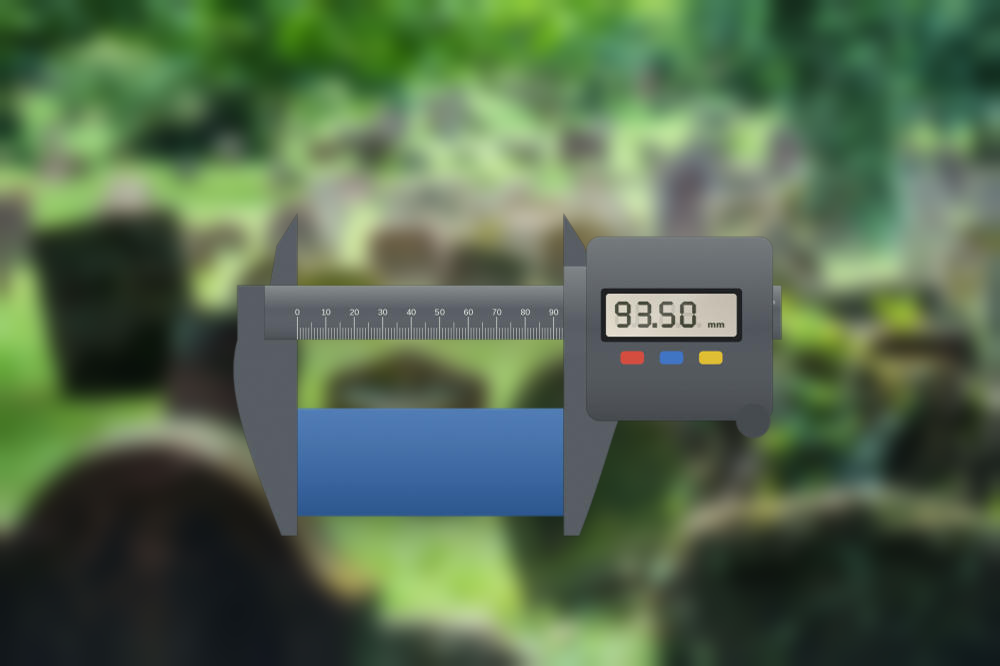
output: **93.50** mm
